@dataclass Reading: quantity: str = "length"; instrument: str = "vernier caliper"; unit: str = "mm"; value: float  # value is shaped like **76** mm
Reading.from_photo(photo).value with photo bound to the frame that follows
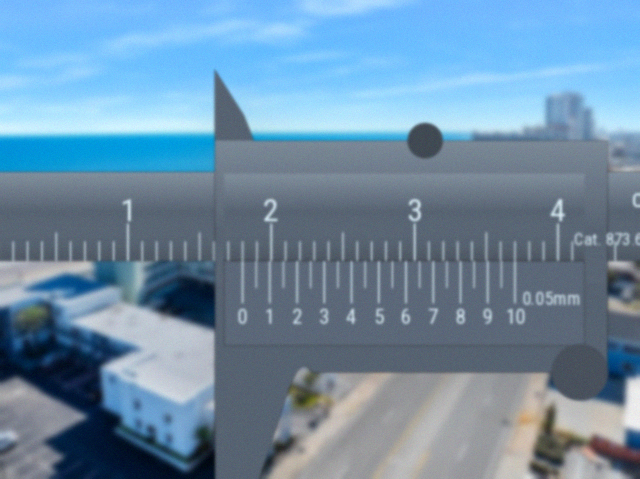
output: **18.0** mm
